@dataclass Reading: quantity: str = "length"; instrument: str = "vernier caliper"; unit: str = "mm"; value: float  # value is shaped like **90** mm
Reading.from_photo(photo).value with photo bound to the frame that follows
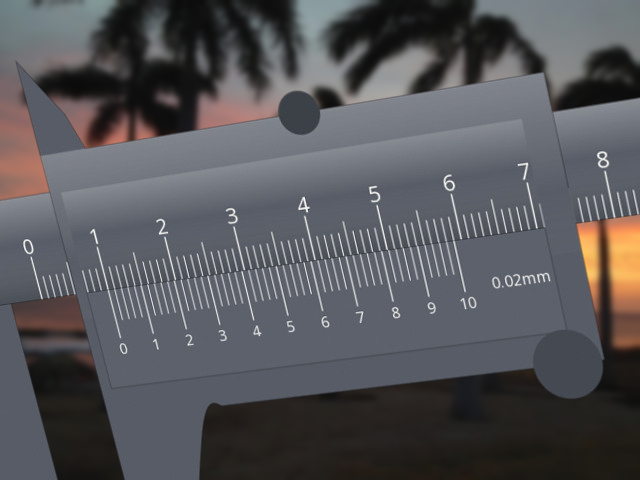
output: **10.0** mm
